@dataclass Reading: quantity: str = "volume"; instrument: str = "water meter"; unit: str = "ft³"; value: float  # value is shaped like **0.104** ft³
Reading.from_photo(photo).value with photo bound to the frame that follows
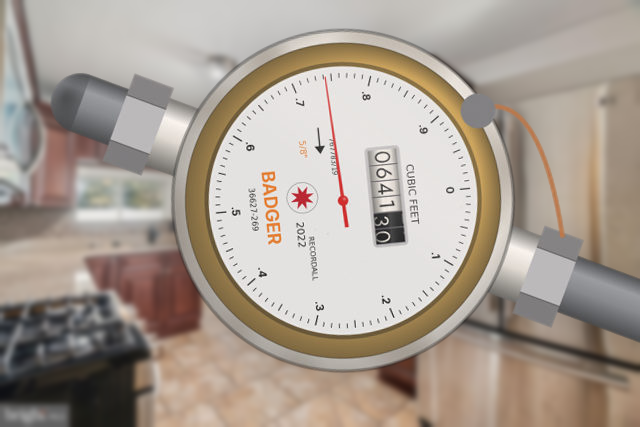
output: **64129.74** ft³
